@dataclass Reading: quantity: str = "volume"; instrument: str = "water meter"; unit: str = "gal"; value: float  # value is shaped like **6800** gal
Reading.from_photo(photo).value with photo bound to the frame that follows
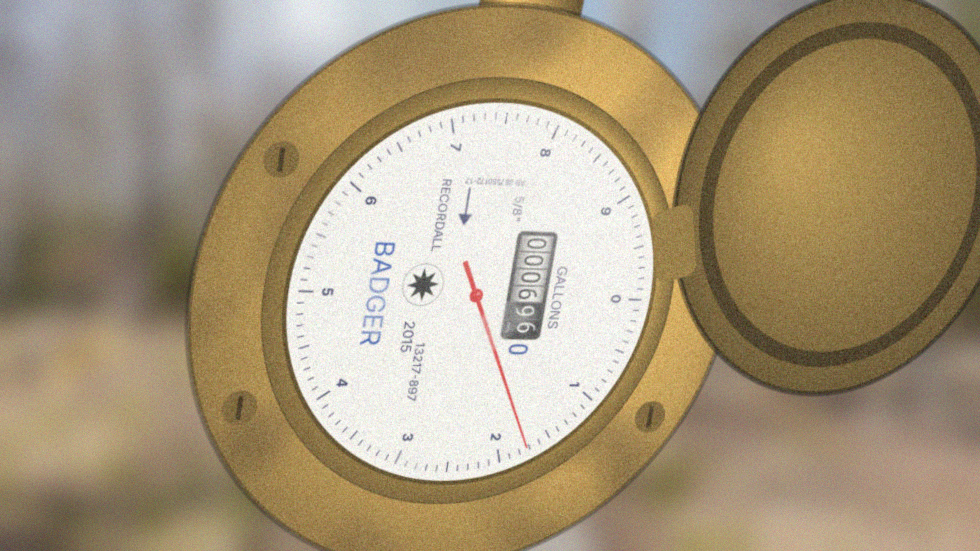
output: **6961.7** gal
